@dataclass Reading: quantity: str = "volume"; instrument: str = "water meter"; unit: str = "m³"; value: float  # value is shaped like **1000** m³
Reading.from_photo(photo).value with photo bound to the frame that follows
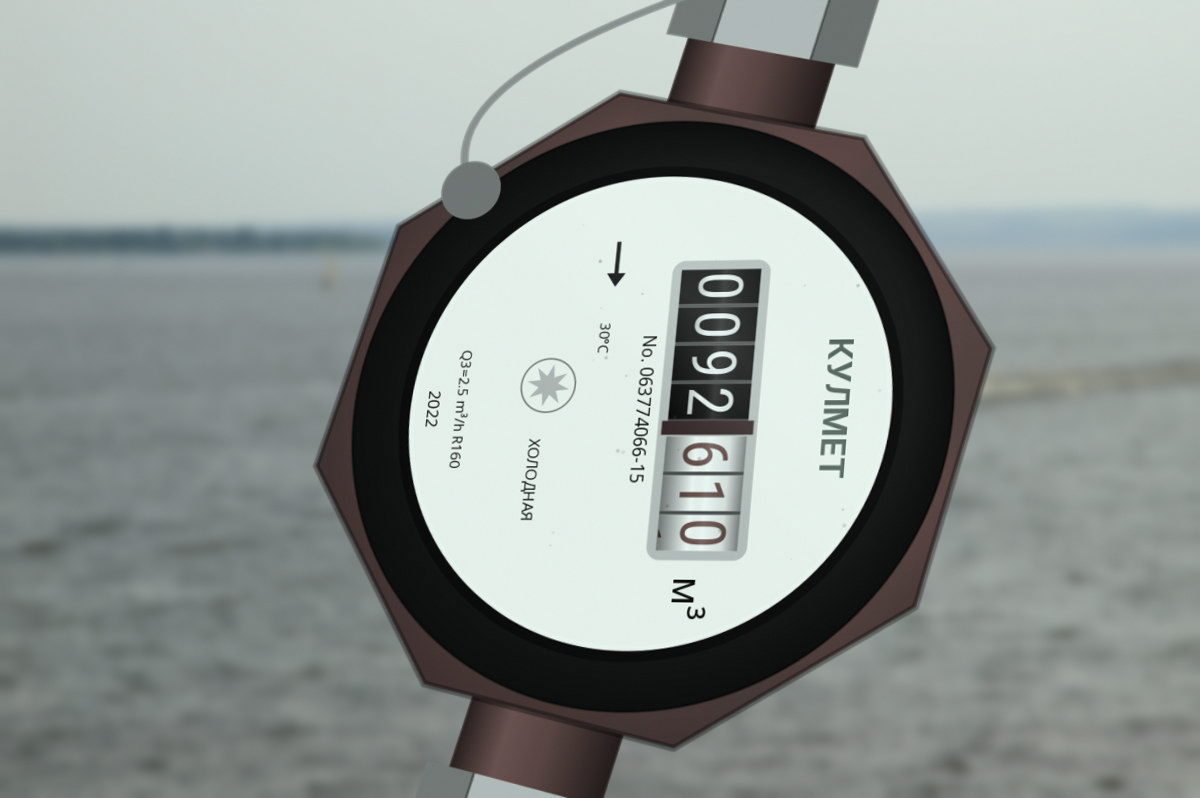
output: **92.610** m³
